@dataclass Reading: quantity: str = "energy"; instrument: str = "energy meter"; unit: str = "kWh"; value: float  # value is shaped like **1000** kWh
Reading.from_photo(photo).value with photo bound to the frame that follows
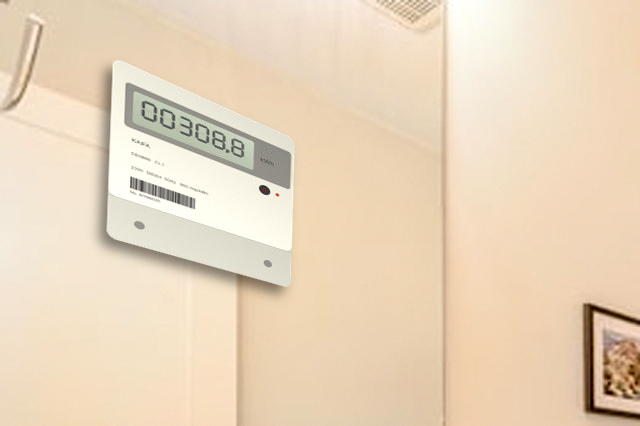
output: **308.8** kWh
